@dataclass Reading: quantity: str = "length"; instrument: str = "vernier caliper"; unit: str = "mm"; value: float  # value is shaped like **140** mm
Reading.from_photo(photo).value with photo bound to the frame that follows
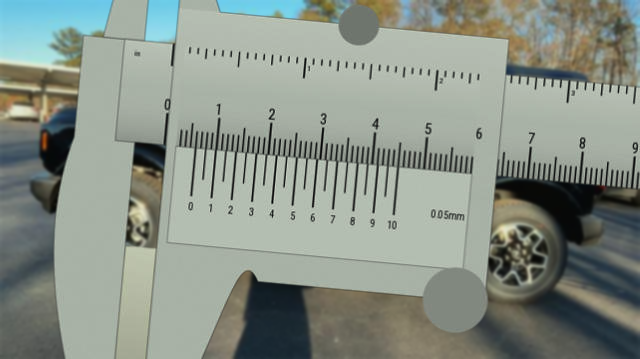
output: **6.0** mm
